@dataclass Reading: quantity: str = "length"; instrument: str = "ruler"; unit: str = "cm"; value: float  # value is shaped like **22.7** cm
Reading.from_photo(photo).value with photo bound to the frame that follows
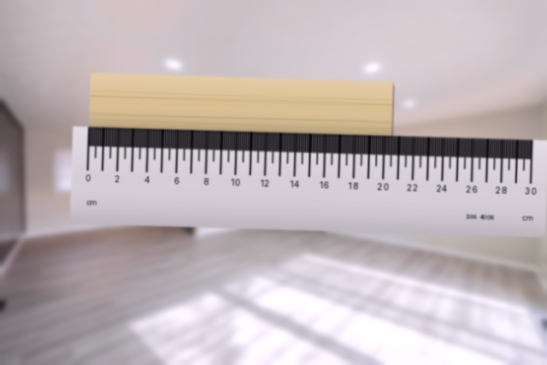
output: **20.5** cm
